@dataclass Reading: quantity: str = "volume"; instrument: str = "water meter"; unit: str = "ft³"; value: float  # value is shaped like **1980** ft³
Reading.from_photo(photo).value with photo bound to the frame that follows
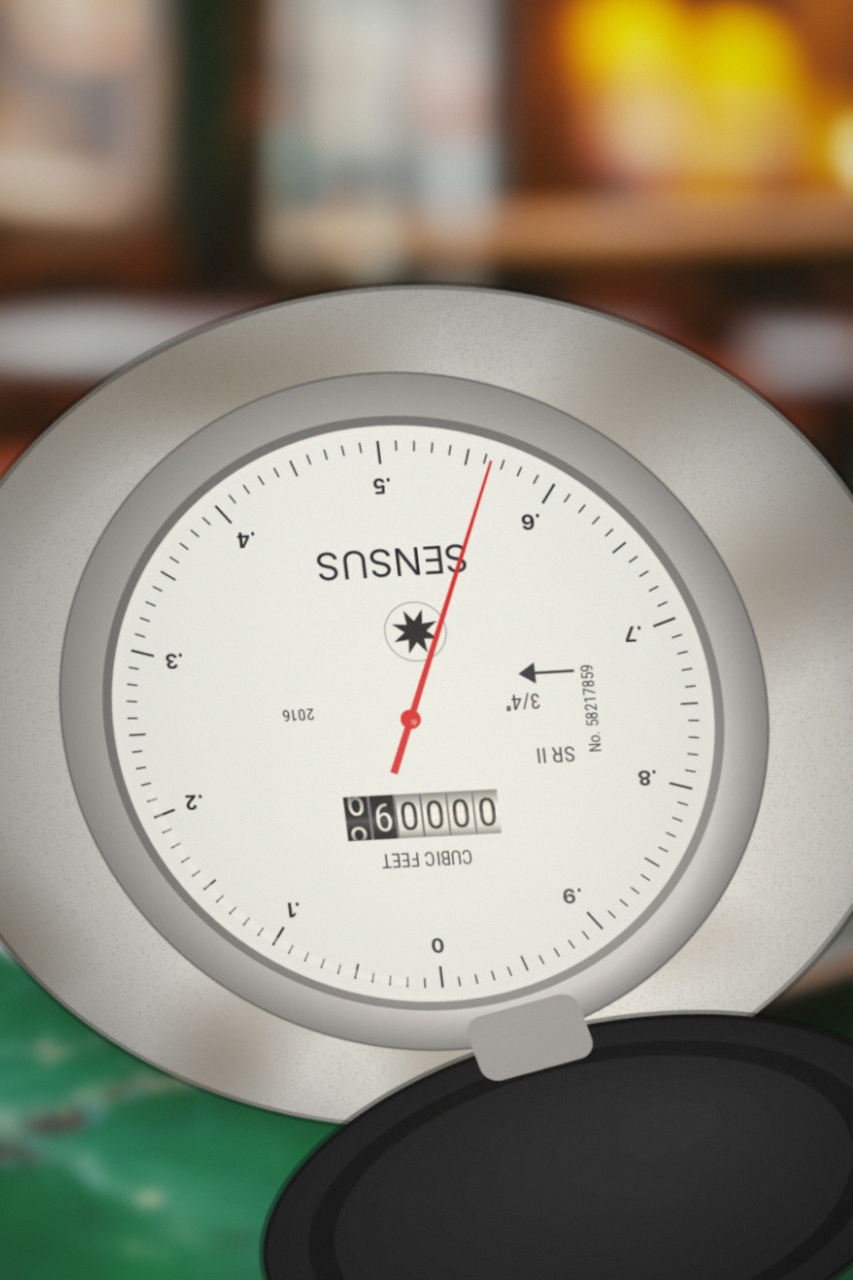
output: **98.56** ft³
